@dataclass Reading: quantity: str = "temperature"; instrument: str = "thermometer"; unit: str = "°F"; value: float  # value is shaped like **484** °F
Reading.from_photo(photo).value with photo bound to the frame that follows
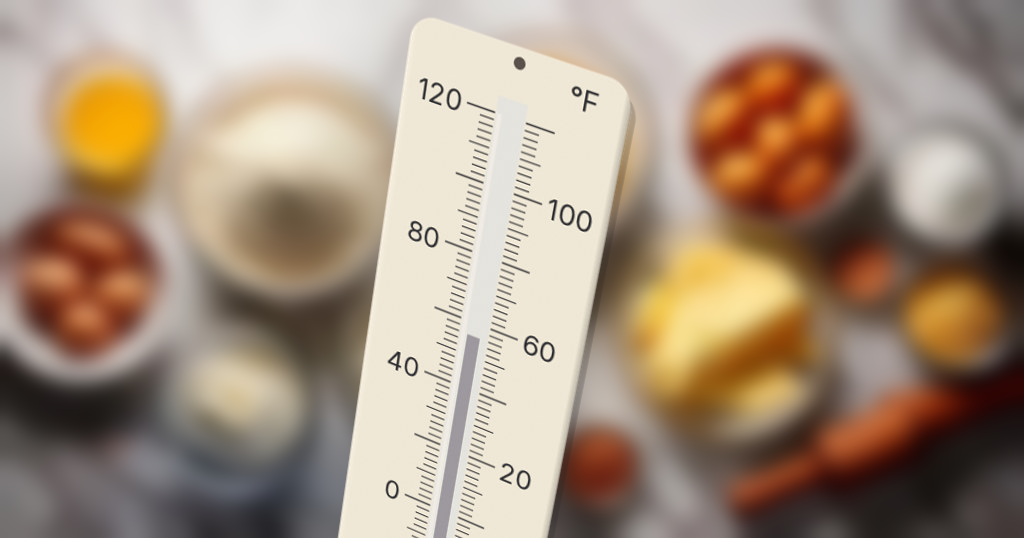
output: **56** °F
